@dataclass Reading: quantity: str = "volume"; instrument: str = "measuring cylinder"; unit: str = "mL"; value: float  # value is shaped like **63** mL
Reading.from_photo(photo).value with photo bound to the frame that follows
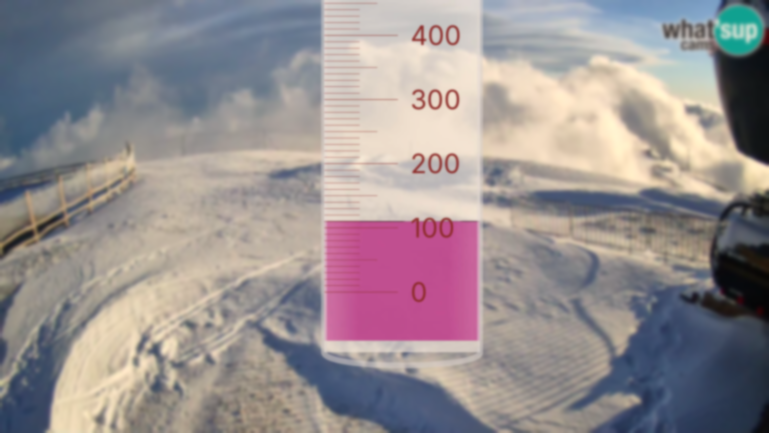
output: **110** mL
